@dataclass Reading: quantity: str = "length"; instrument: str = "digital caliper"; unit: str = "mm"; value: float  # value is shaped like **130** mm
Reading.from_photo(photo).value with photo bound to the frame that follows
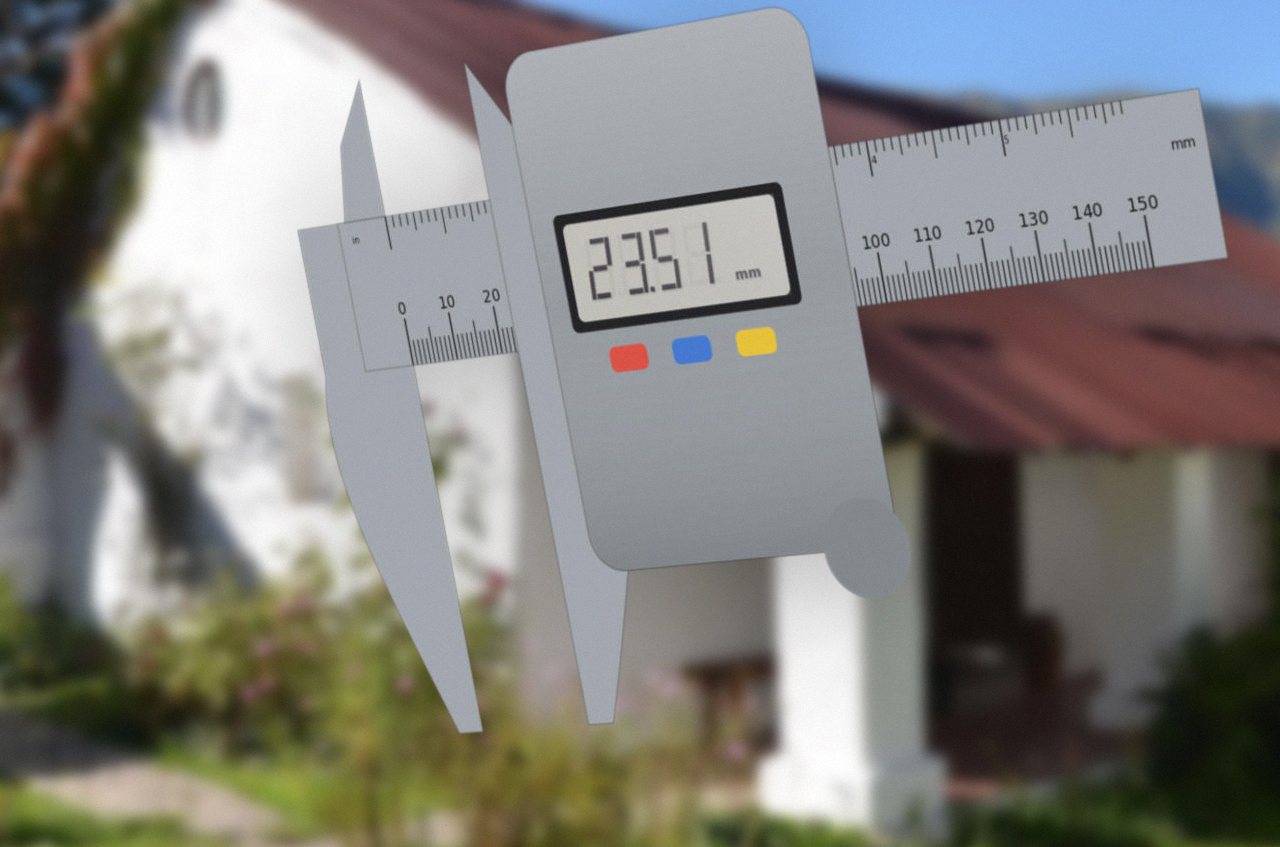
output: **23.51** mm
